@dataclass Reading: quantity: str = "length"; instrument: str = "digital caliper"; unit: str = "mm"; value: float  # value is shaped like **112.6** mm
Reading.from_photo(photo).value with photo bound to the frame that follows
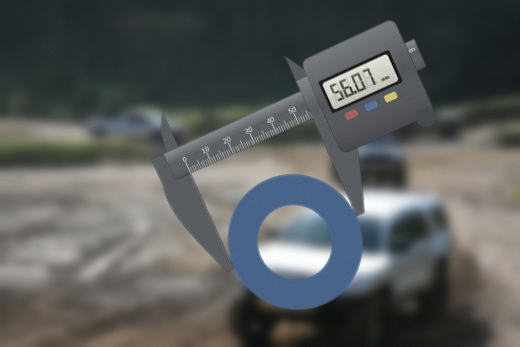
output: **56.07** mm
